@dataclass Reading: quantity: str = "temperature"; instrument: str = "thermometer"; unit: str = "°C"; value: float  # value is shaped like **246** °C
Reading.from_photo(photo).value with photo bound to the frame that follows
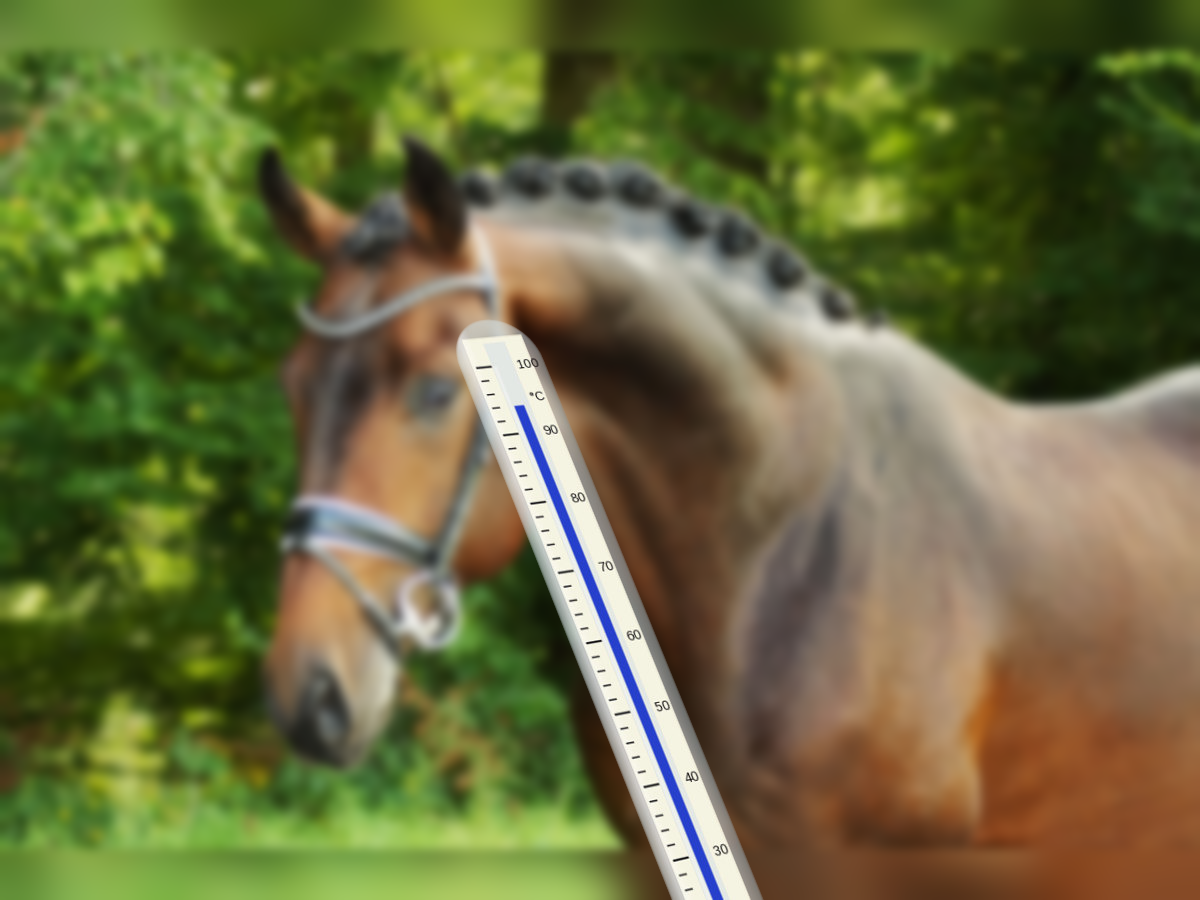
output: **94** °C
